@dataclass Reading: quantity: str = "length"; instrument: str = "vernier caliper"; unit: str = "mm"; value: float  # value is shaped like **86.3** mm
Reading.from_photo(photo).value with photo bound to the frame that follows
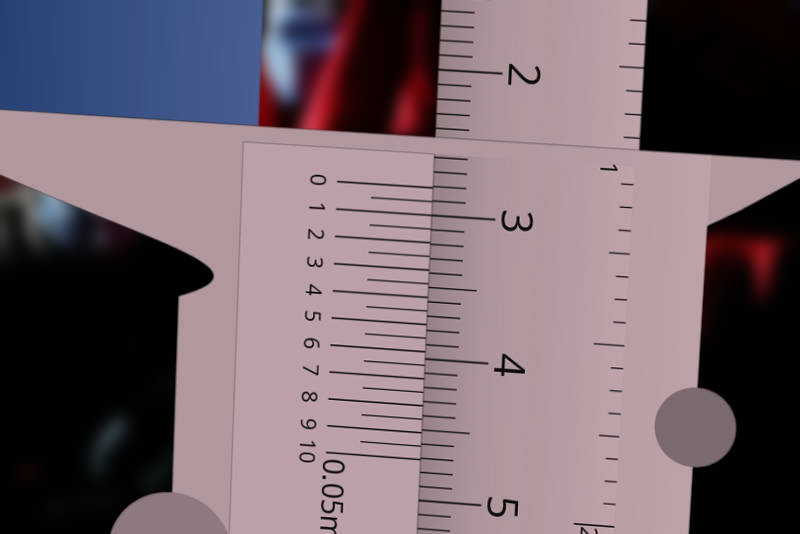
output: **28.1** mm
